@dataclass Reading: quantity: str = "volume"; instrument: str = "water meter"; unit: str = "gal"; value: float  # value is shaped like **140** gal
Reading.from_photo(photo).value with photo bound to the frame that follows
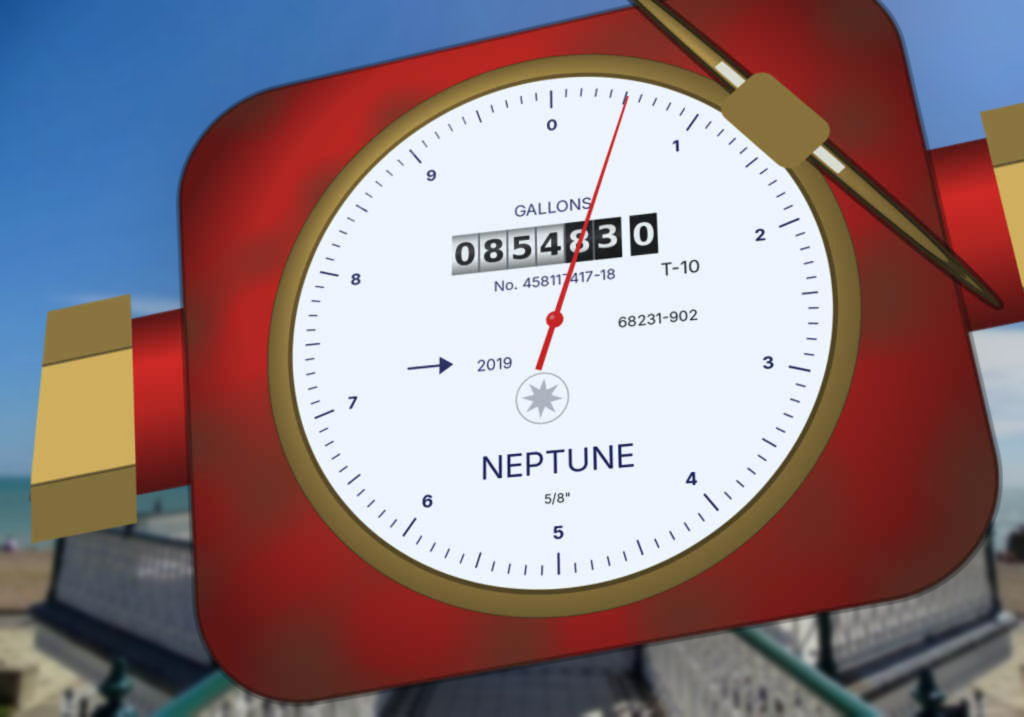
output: **854830.5** gal
